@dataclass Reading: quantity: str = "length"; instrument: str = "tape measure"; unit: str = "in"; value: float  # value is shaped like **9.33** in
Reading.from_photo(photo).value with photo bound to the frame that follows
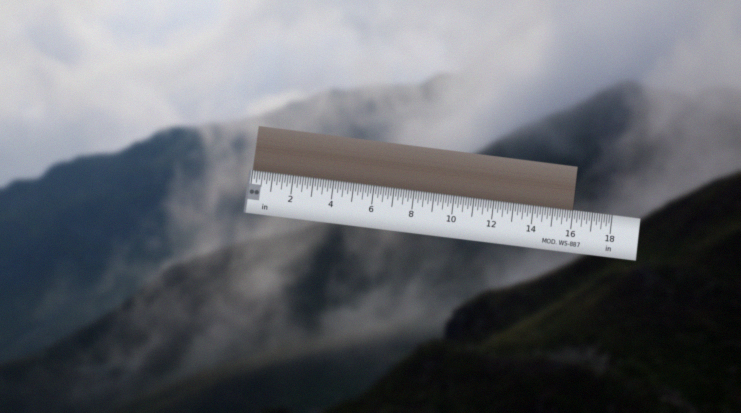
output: **16** in
